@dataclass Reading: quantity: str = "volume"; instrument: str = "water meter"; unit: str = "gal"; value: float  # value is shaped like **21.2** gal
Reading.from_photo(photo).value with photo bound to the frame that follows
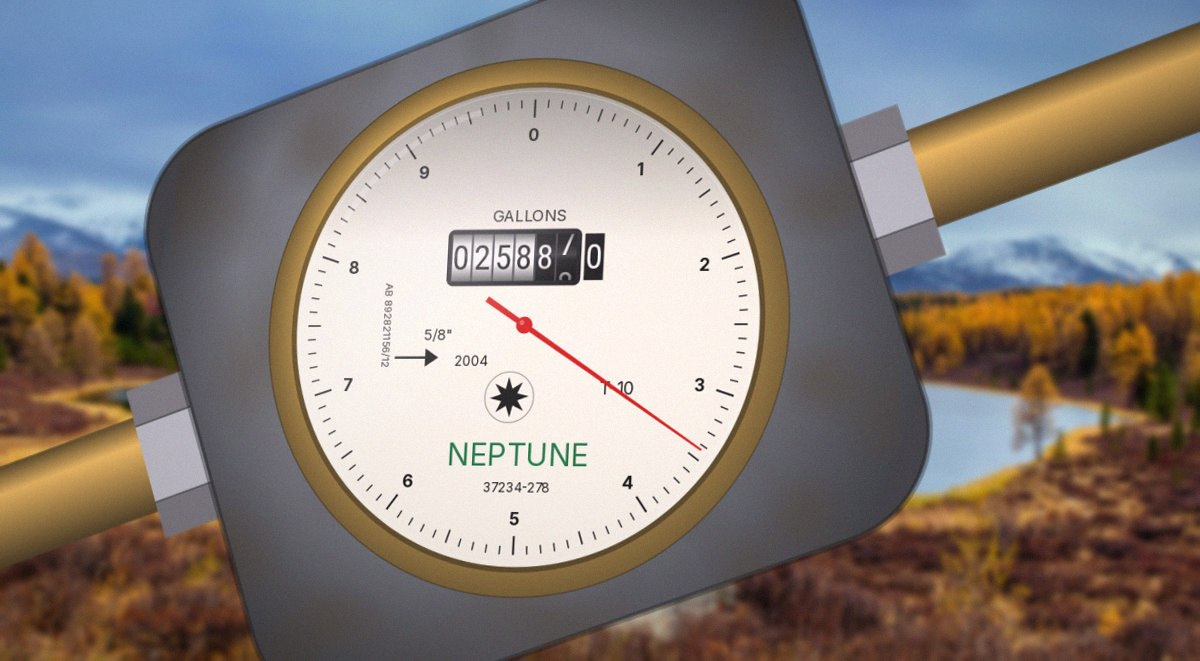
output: **258873.4** gal
